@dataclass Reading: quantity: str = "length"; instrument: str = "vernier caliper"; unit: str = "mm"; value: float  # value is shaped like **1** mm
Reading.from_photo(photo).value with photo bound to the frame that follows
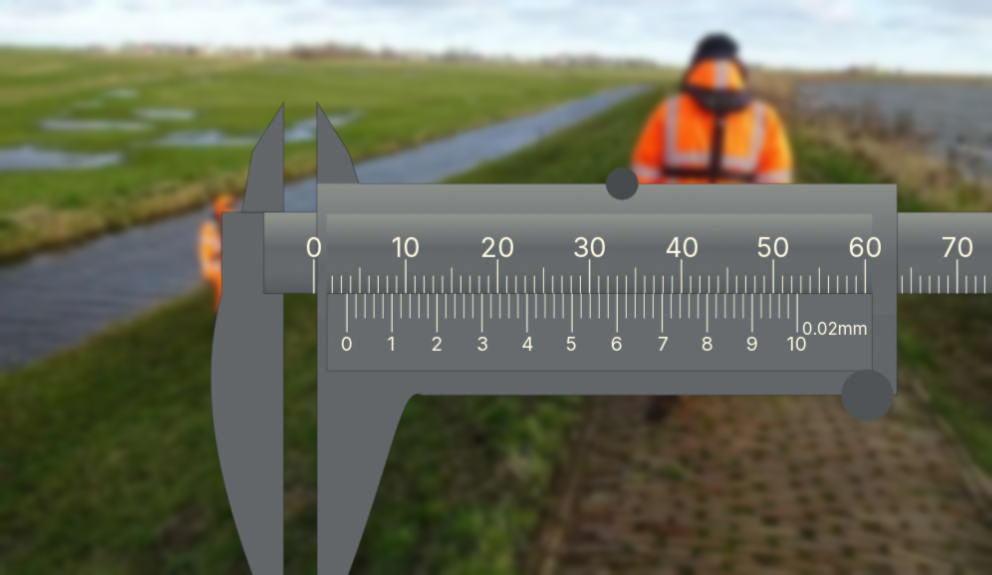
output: **3.6** mm
